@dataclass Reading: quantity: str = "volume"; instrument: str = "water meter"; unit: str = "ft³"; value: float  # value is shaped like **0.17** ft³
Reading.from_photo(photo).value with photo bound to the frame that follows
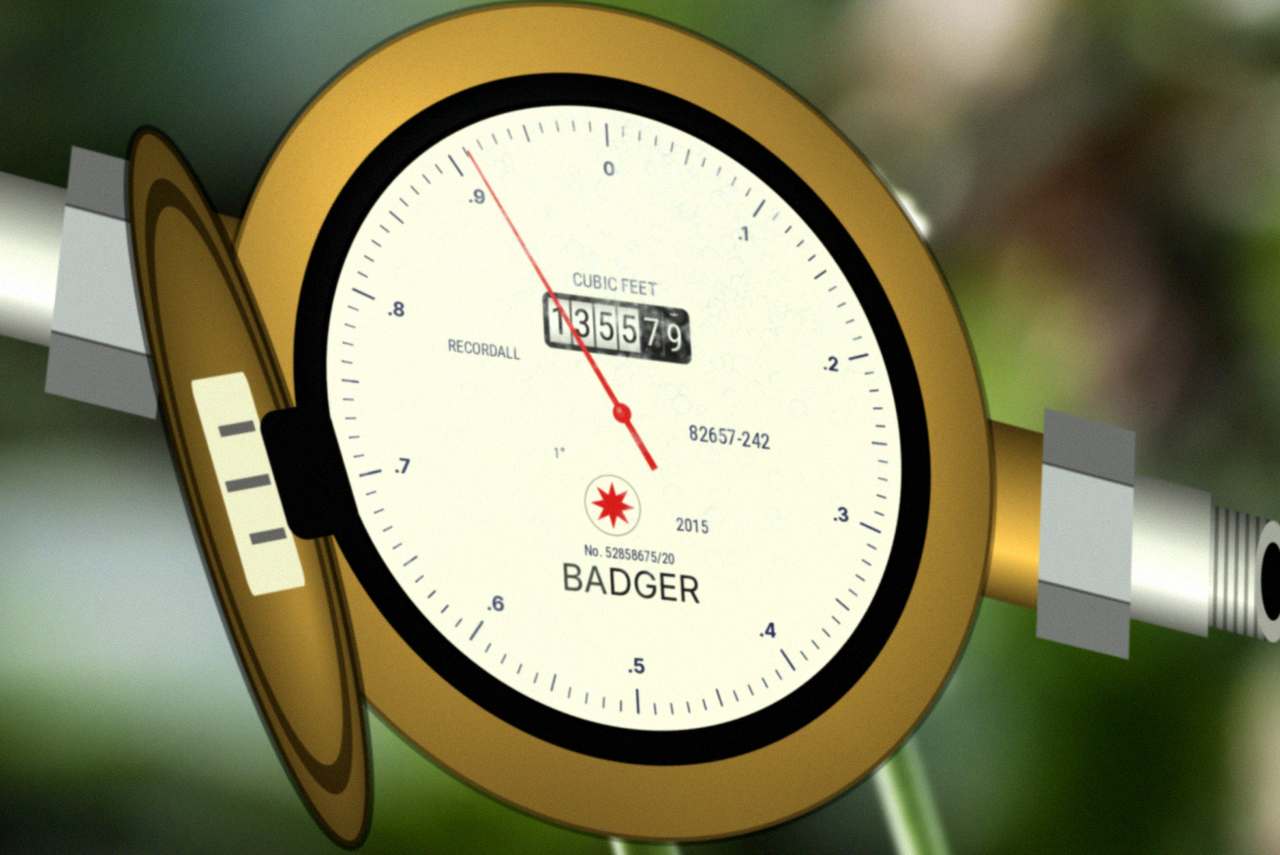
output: **135578.91** ft³
